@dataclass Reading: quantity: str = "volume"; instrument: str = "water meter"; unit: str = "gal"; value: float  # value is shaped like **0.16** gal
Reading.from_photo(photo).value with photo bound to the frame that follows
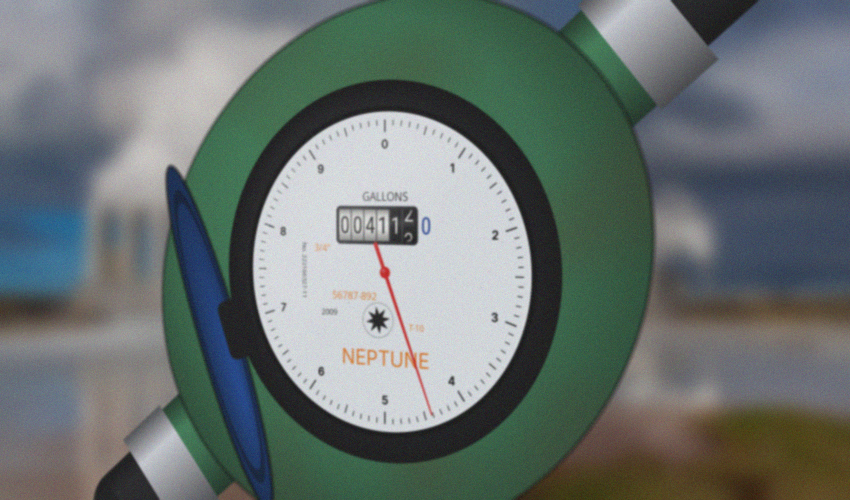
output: **41124.4** gal
